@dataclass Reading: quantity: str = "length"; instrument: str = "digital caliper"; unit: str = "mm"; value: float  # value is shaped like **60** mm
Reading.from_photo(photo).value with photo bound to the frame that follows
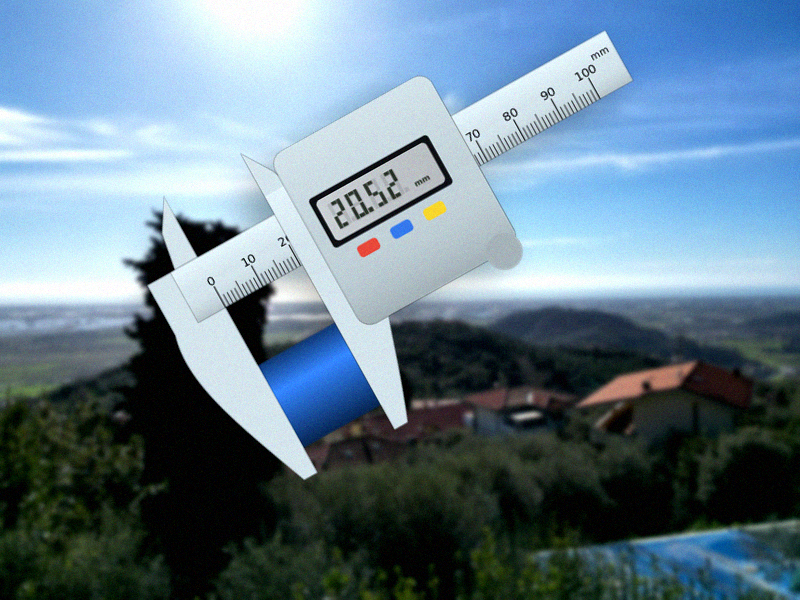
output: **20.52** mm
